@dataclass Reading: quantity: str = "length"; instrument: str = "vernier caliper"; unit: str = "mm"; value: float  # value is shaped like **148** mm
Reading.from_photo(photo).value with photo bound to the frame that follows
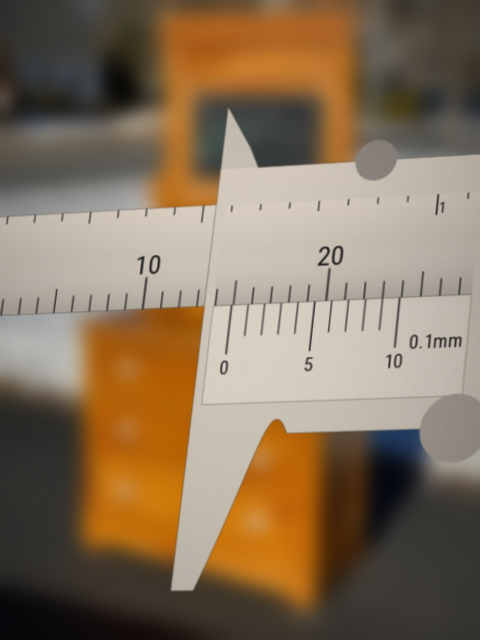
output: **14.9** mm
